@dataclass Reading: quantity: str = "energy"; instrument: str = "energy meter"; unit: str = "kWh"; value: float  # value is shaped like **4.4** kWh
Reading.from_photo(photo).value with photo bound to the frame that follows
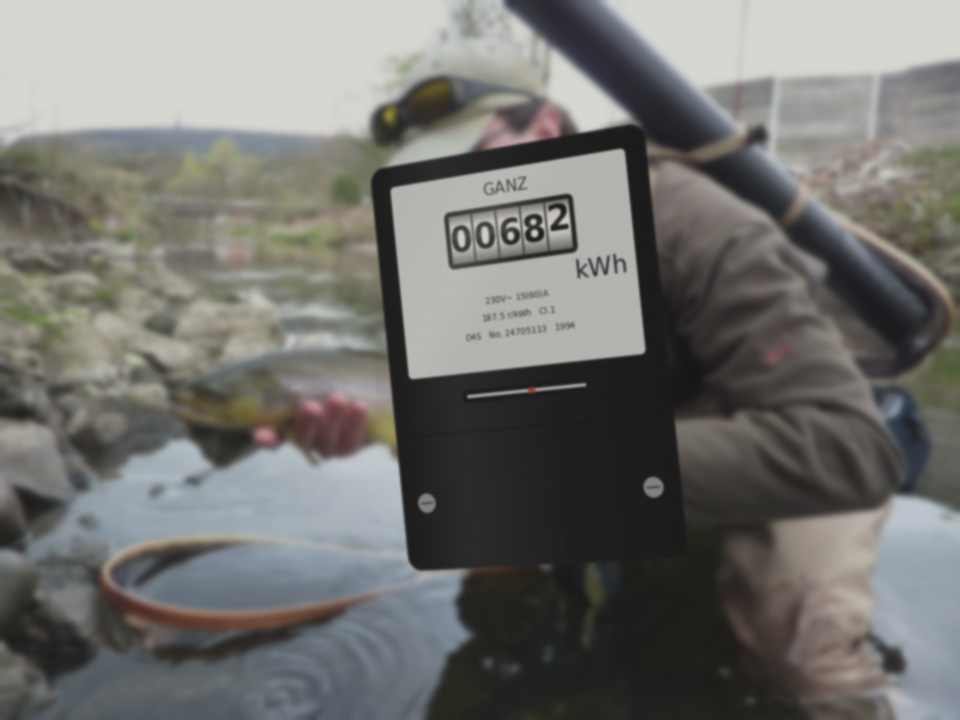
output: **682** kWh
